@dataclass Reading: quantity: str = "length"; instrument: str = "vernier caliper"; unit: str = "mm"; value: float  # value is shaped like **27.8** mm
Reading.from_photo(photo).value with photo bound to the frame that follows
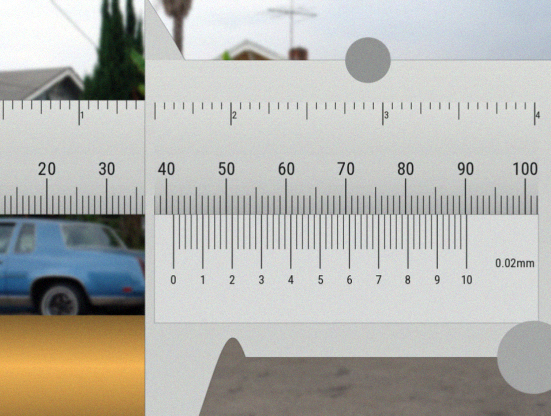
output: **41.2** mm
